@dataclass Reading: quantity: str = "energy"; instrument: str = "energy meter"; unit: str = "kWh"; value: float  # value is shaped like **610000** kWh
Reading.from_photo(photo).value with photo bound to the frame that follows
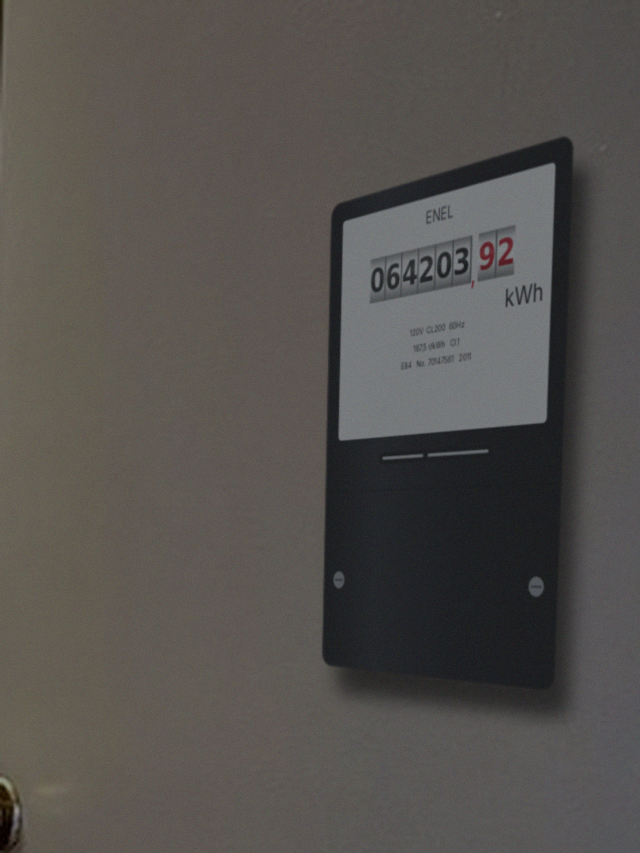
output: **64203.92** kWh
